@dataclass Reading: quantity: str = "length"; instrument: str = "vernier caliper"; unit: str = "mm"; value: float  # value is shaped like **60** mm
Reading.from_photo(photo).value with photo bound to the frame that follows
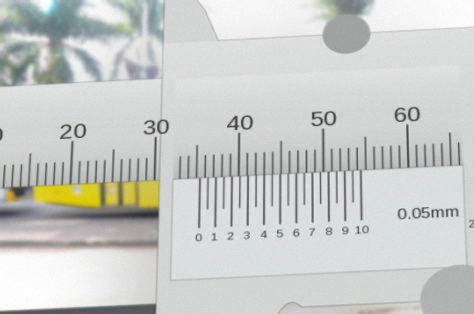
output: **35.4** mm
